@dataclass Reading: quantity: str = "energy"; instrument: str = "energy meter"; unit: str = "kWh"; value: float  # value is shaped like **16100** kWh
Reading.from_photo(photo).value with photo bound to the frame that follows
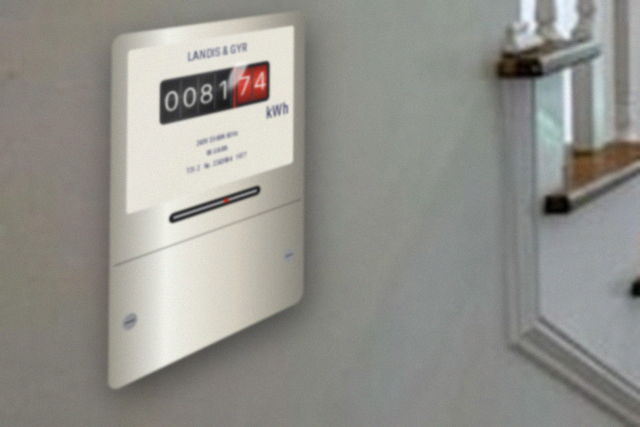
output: **81.74** kWh
